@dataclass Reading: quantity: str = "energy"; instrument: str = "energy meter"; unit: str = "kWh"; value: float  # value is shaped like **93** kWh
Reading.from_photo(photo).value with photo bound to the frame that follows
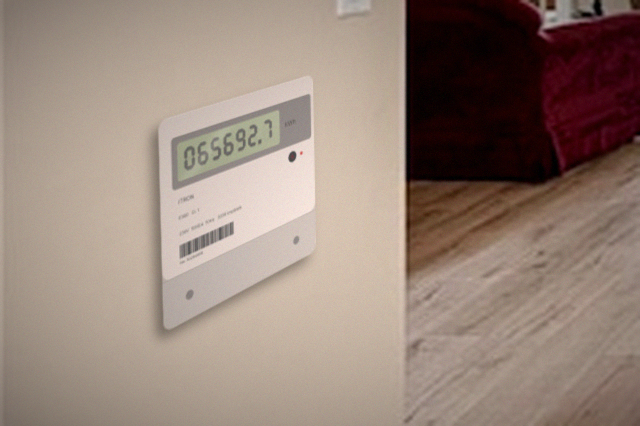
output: **65692.7** kWh
